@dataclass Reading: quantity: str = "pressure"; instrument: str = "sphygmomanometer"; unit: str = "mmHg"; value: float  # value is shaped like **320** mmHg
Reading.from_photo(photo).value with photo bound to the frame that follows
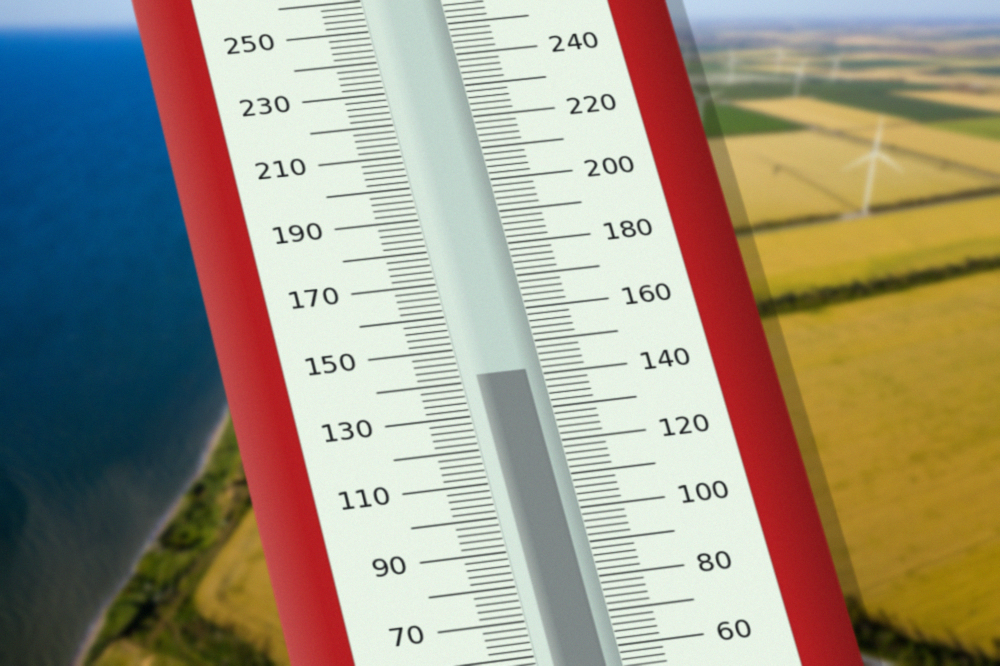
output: **142** mmHg
